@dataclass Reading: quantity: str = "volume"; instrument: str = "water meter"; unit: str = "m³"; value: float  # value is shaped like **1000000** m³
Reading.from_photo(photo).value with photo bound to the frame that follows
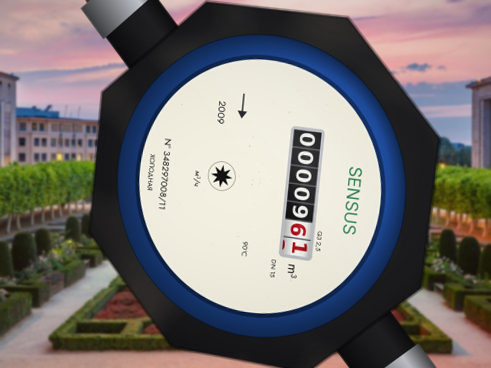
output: **9.61** m³
